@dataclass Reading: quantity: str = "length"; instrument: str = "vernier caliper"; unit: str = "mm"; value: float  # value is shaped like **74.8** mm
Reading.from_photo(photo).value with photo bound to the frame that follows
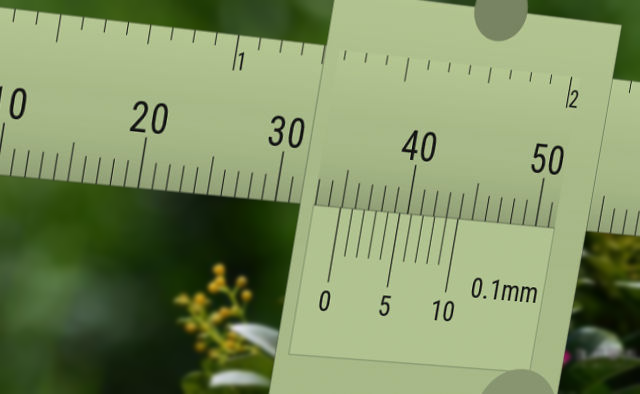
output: **34.9** mm
